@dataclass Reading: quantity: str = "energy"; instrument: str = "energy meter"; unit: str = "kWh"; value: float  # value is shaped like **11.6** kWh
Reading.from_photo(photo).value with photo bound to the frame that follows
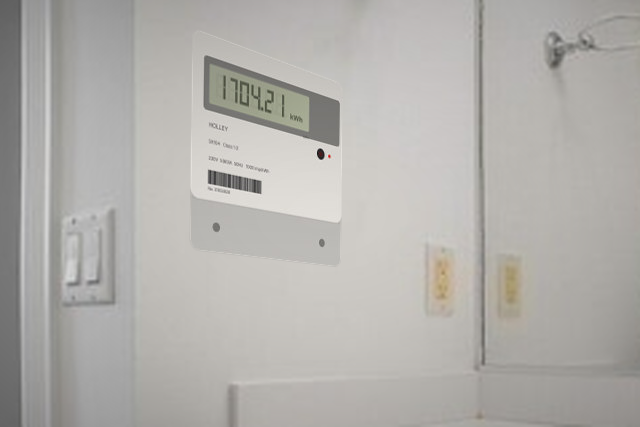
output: **1704.21** kWh
